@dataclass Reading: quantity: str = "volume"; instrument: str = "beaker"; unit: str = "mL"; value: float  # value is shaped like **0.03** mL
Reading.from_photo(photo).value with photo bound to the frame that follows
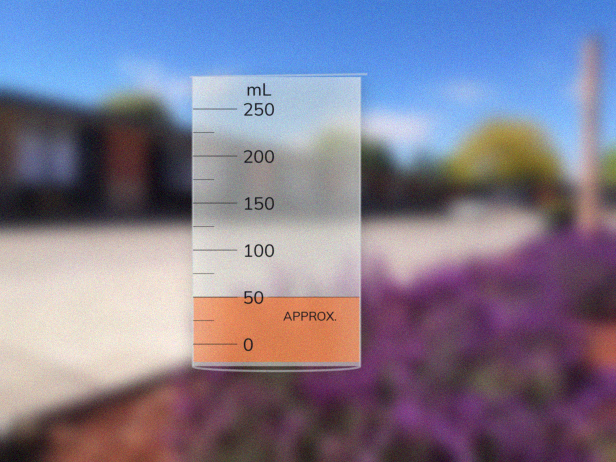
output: **50** mL
